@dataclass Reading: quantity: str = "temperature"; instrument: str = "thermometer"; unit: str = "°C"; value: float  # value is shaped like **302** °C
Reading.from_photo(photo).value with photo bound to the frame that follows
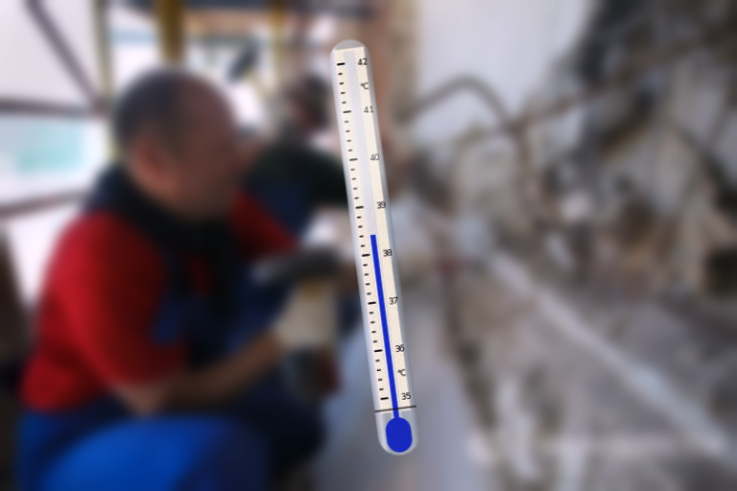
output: **38.4** °C
